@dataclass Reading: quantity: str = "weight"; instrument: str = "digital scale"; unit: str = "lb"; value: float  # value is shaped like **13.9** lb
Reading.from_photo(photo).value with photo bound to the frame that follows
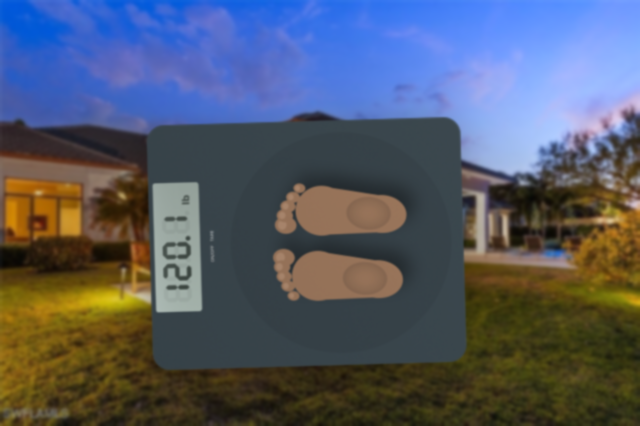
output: **120.1** lb
